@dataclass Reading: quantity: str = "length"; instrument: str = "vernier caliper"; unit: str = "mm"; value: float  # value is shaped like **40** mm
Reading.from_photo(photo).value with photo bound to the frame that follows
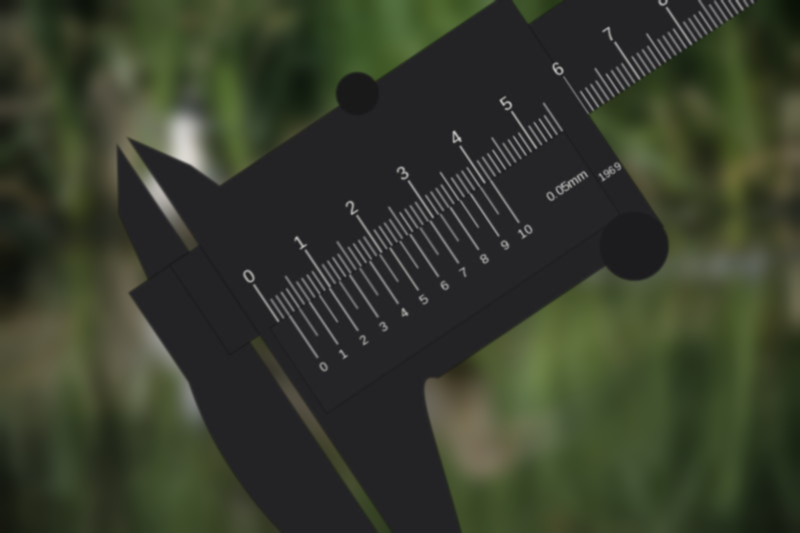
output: **2.0** mm
